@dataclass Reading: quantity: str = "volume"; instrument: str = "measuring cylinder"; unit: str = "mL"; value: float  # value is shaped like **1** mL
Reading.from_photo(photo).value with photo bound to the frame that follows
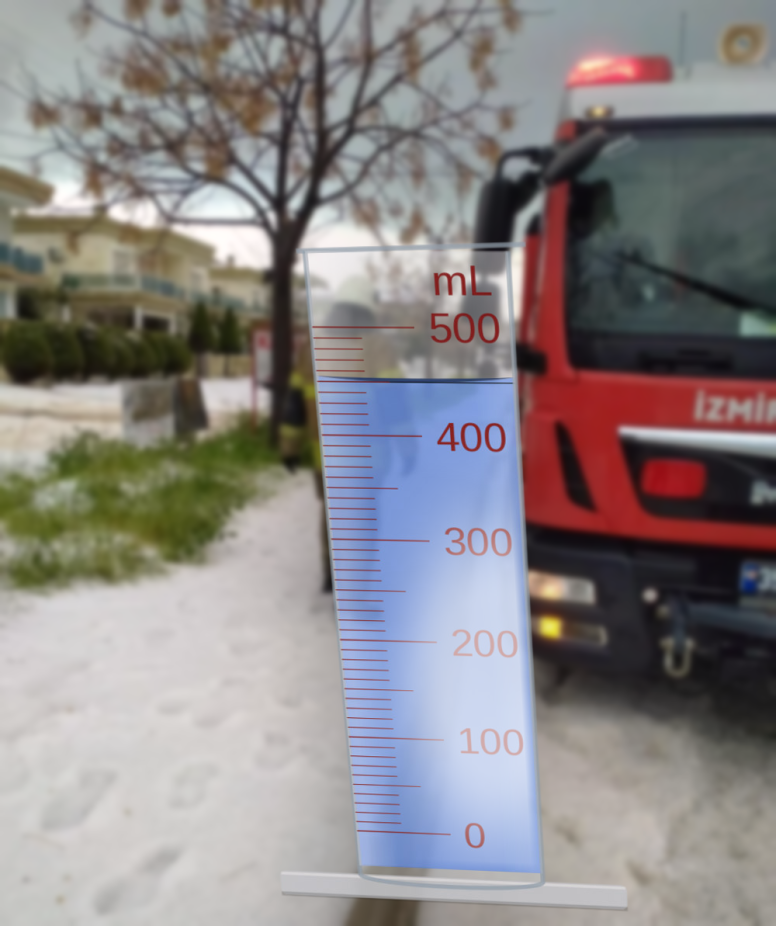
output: **450** mL
